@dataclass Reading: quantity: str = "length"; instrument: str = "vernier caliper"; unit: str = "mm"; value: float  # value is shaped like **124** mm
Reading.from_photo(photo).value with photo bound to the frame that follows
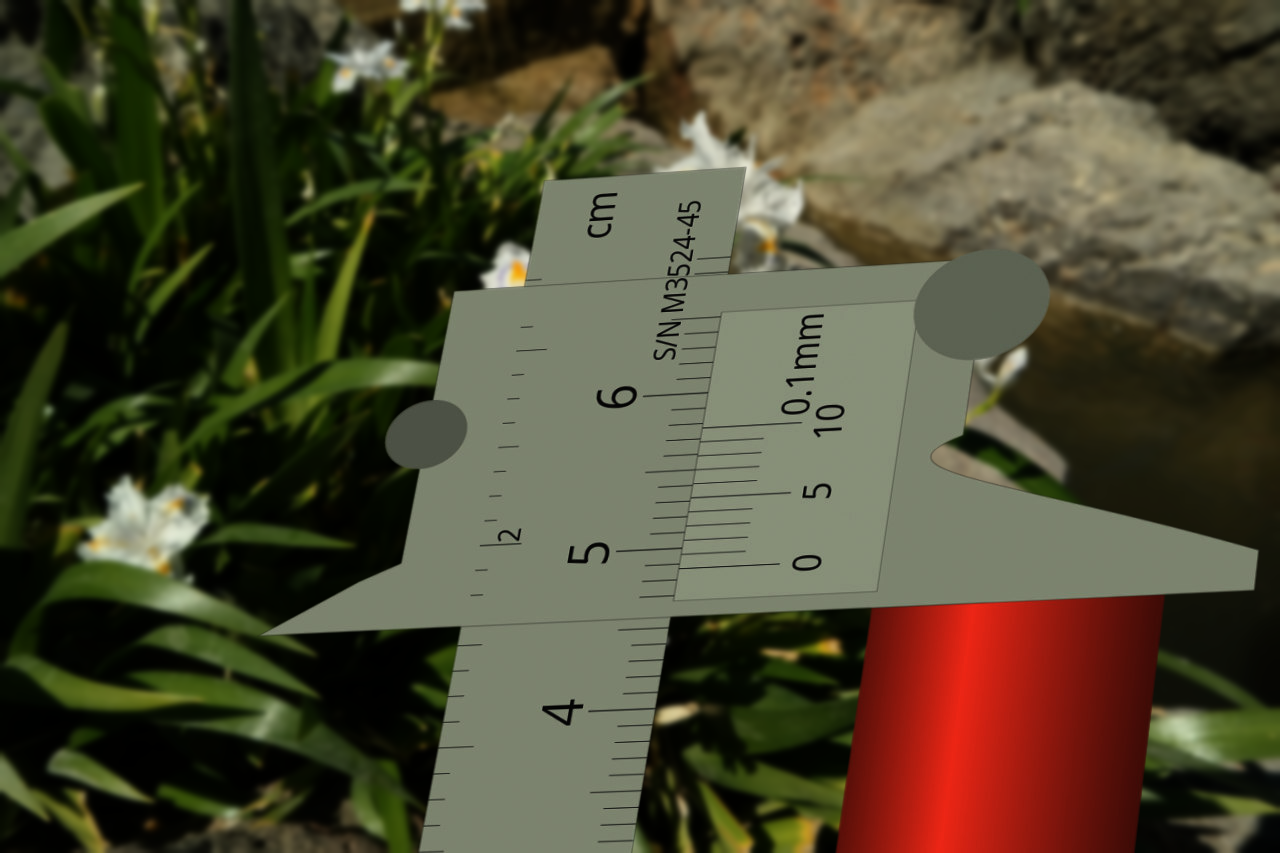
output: **48.7** mm
